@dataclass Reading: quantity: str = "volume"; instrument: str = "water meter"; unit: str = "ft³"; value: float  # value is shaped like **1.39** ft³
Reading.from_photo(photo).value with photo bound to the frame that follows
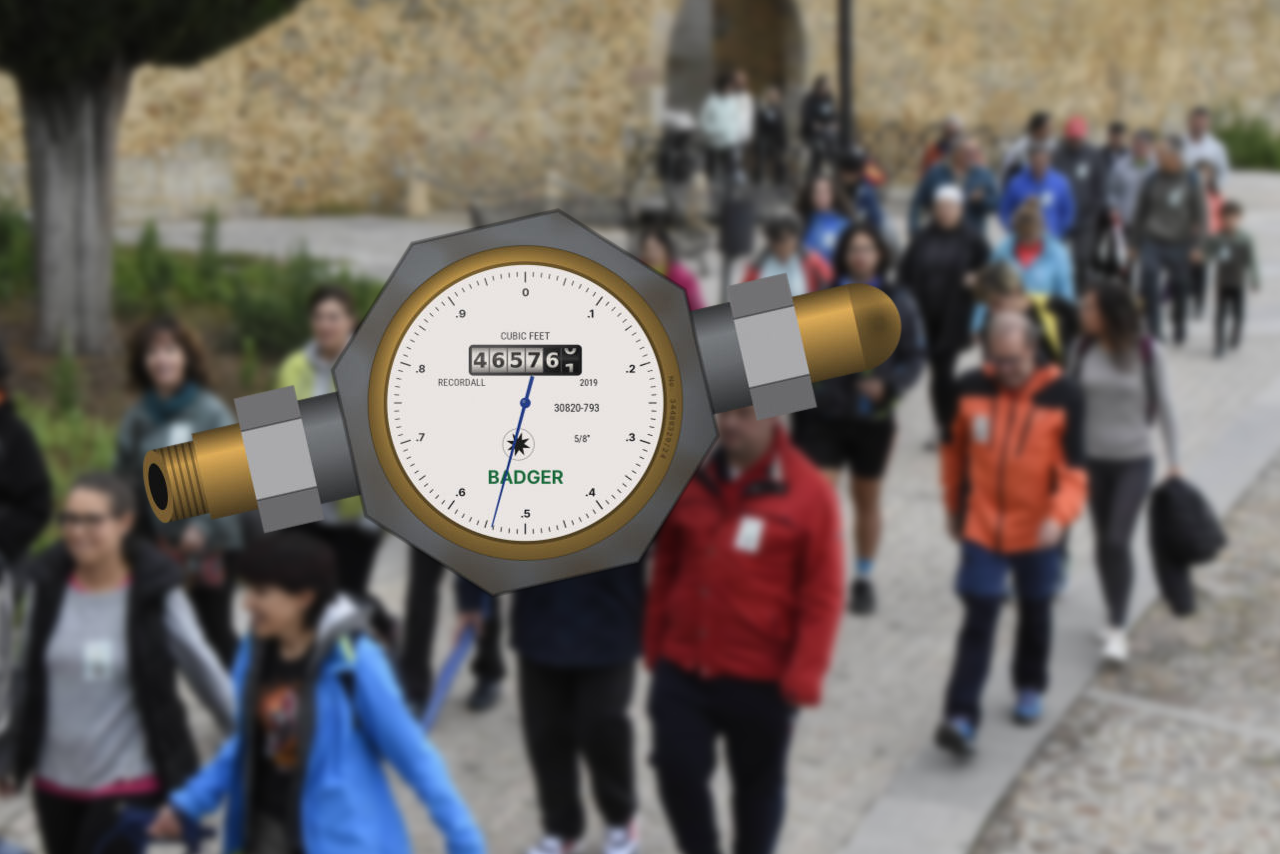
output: **465760.54** ft³
